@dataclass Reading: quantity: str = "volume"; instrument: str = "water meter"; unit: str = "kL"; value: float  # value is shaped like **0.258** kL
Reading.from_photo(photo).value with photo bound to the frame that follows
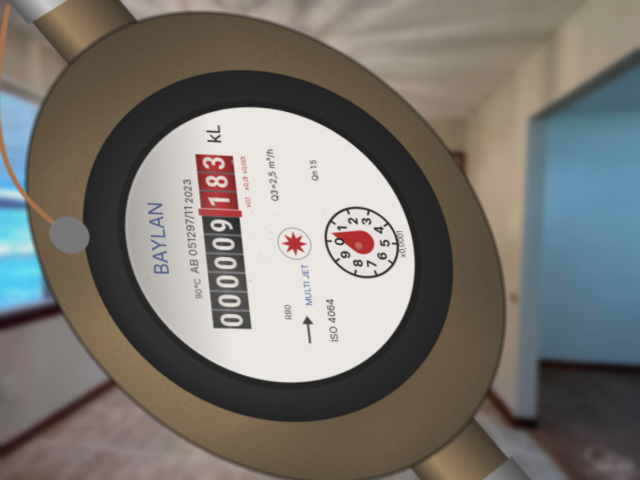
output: **9.1830** kL
